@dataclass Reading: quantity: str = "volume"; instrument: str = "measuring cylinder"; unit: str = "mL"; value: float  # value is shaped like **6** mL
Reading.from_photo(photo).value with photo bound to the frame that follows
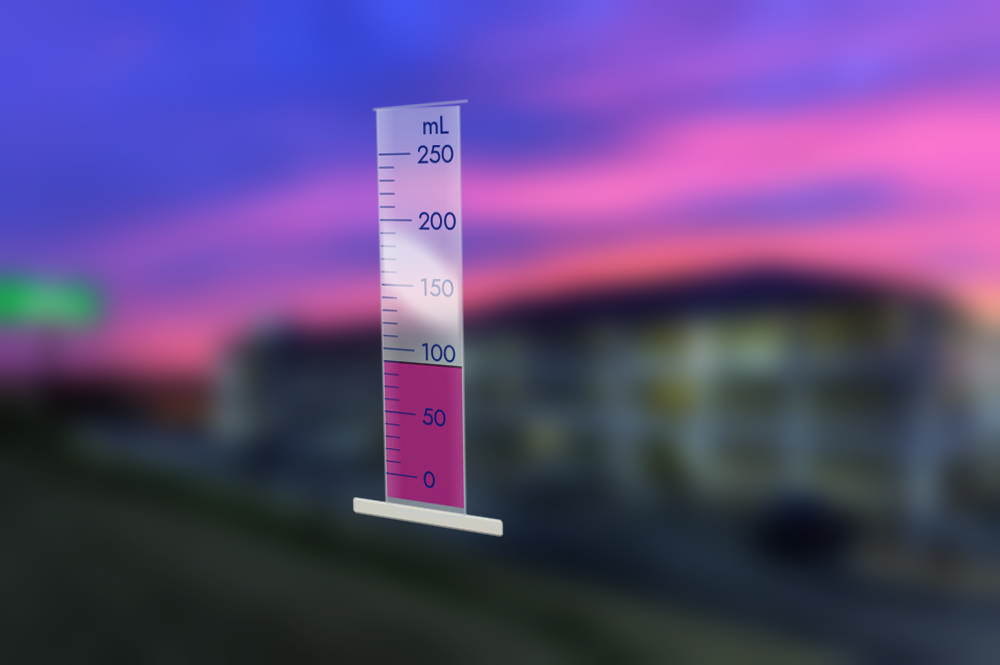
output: **90** mL
